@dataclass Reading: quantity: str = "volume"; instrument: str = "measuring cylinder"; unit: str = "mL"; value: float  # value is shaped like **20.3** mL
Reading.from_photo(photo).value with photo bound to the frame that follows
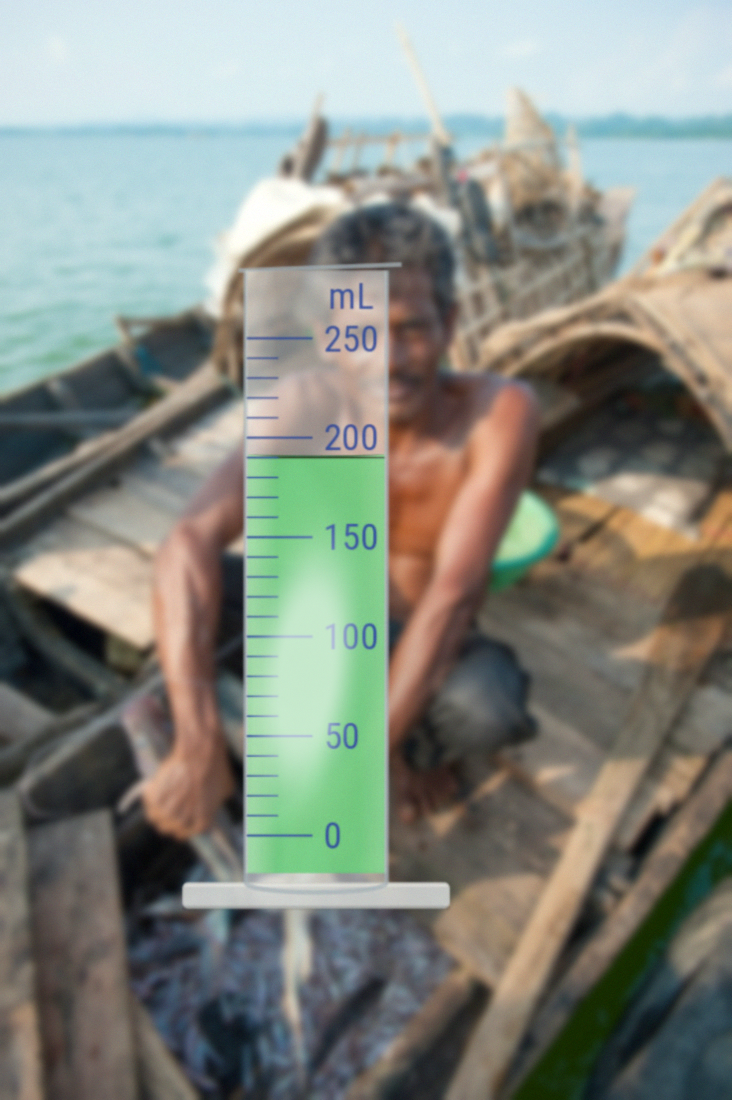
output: **190** mL
